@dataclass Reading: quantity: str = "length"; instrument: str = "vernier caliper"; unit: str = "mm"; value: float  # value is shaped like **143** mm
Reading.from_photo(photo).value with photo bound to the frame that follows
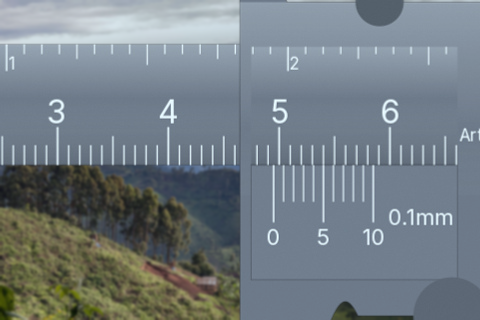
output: **49.5** mm
